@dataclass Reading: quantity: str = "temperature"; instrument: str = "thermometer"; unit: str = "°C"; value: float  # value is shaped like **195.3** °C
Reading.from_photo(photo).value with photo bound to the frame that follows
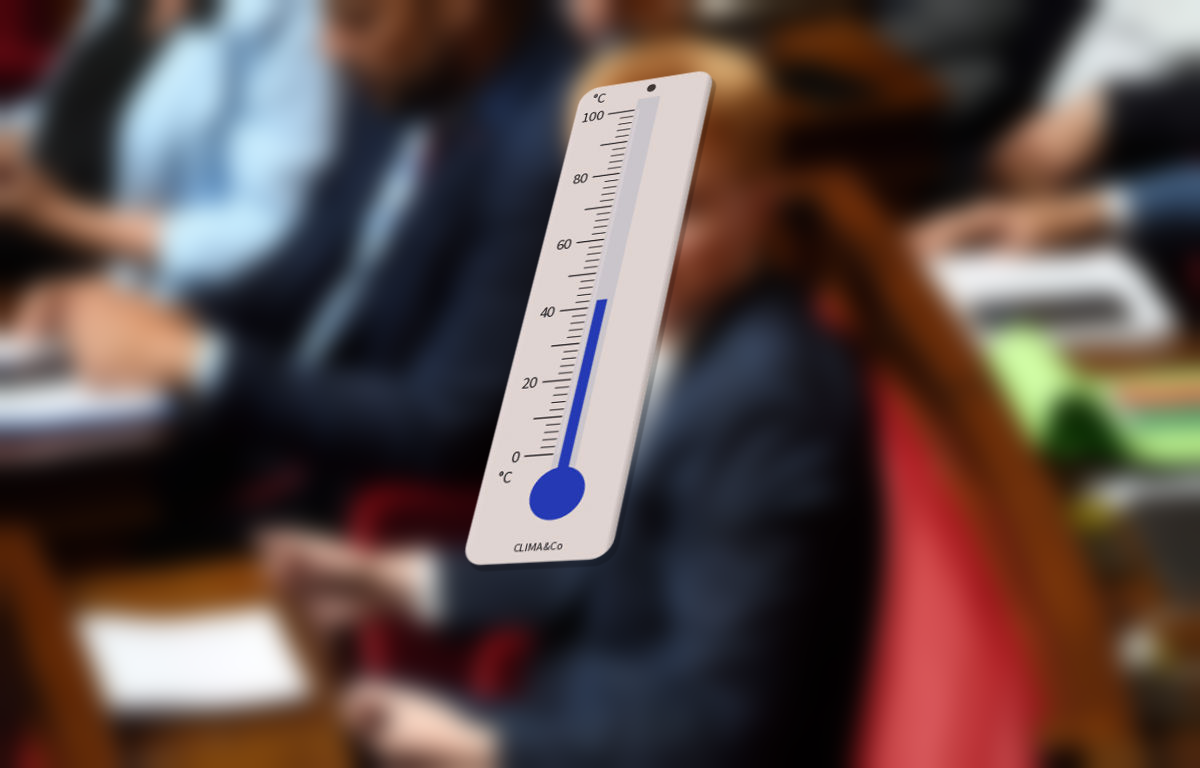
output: **42** °C
